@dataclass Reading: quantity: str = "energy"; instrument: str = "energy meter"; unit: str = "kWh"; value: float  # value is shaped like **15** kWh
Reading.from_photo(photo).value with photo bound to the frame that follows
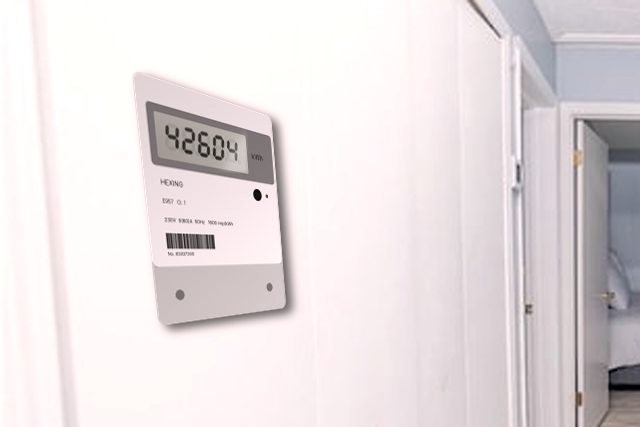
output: **42604** kWh
